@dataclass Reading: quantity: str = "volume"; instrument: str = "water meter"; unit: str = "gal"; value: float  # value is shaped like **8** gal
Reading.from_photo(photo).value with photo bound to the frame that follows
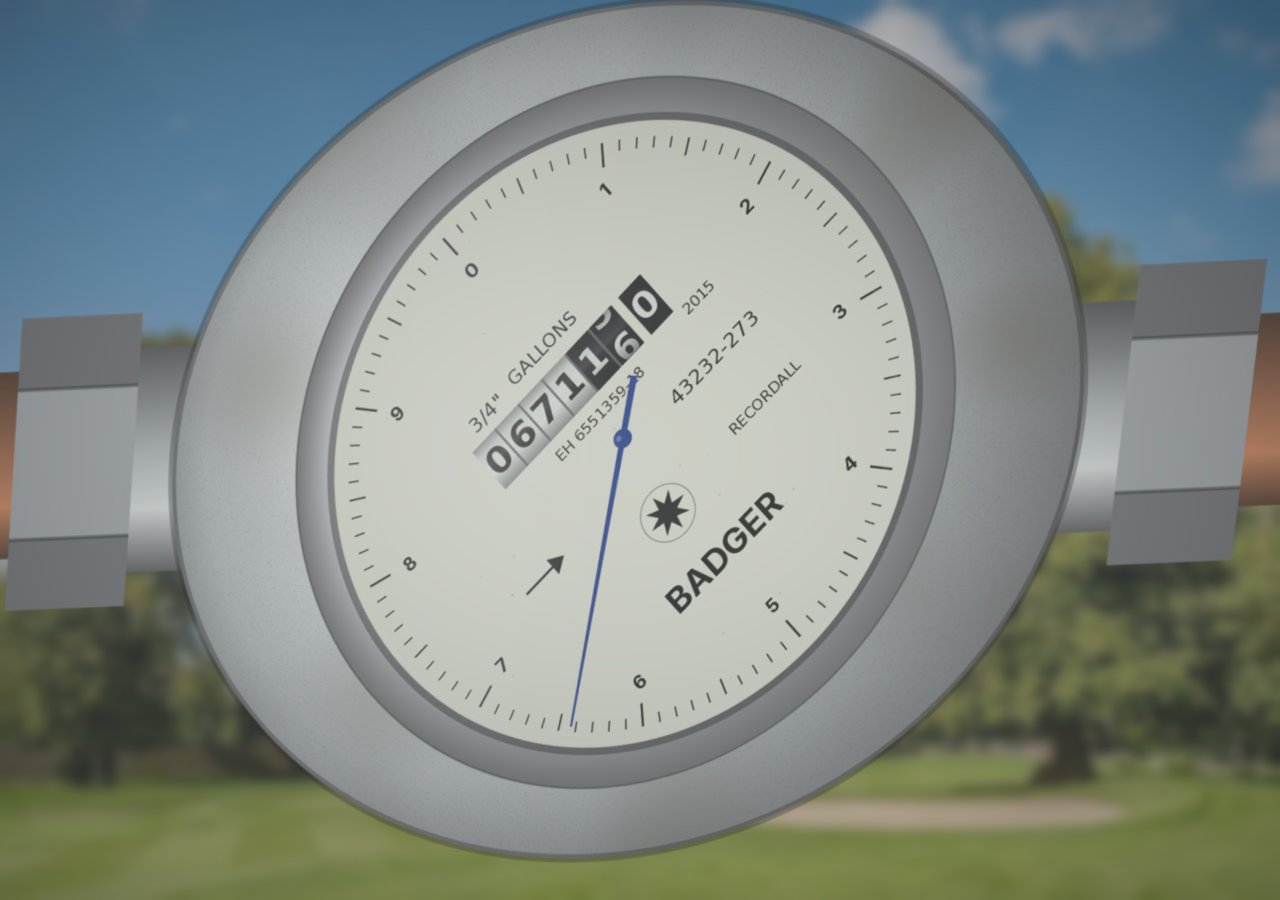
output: **671156.4** gal
